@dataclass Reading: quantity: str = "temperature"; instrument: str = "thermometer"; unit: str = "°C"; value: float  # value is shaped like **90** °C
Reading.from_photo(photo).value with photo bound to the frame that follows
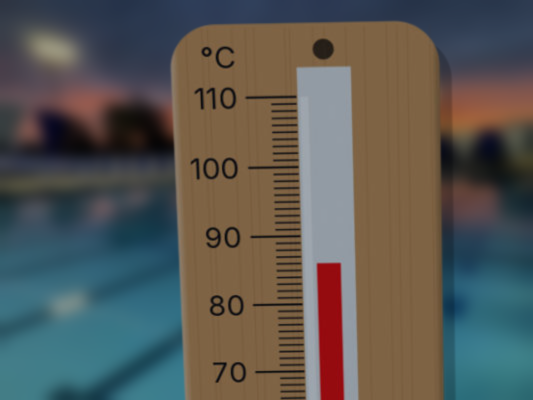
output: **86** °C
